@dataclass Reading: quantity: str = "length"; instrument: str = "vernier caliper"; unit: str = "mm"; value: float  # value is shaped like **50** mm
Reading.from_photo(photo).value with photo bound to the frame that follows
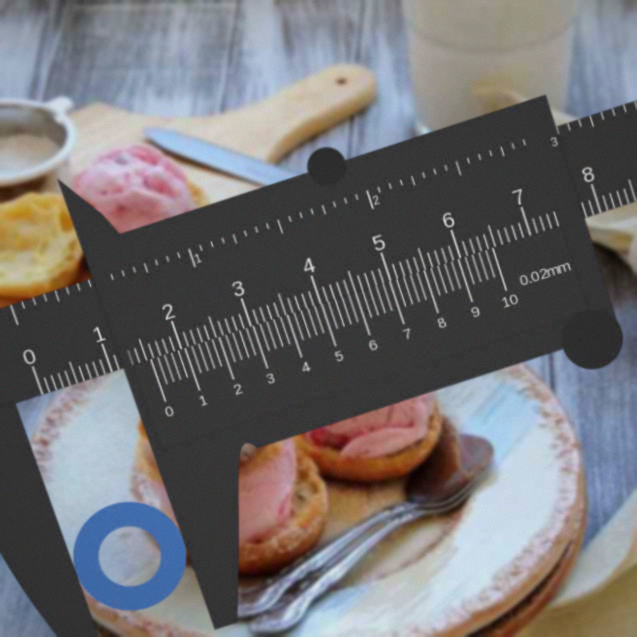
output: **15.6** mm
